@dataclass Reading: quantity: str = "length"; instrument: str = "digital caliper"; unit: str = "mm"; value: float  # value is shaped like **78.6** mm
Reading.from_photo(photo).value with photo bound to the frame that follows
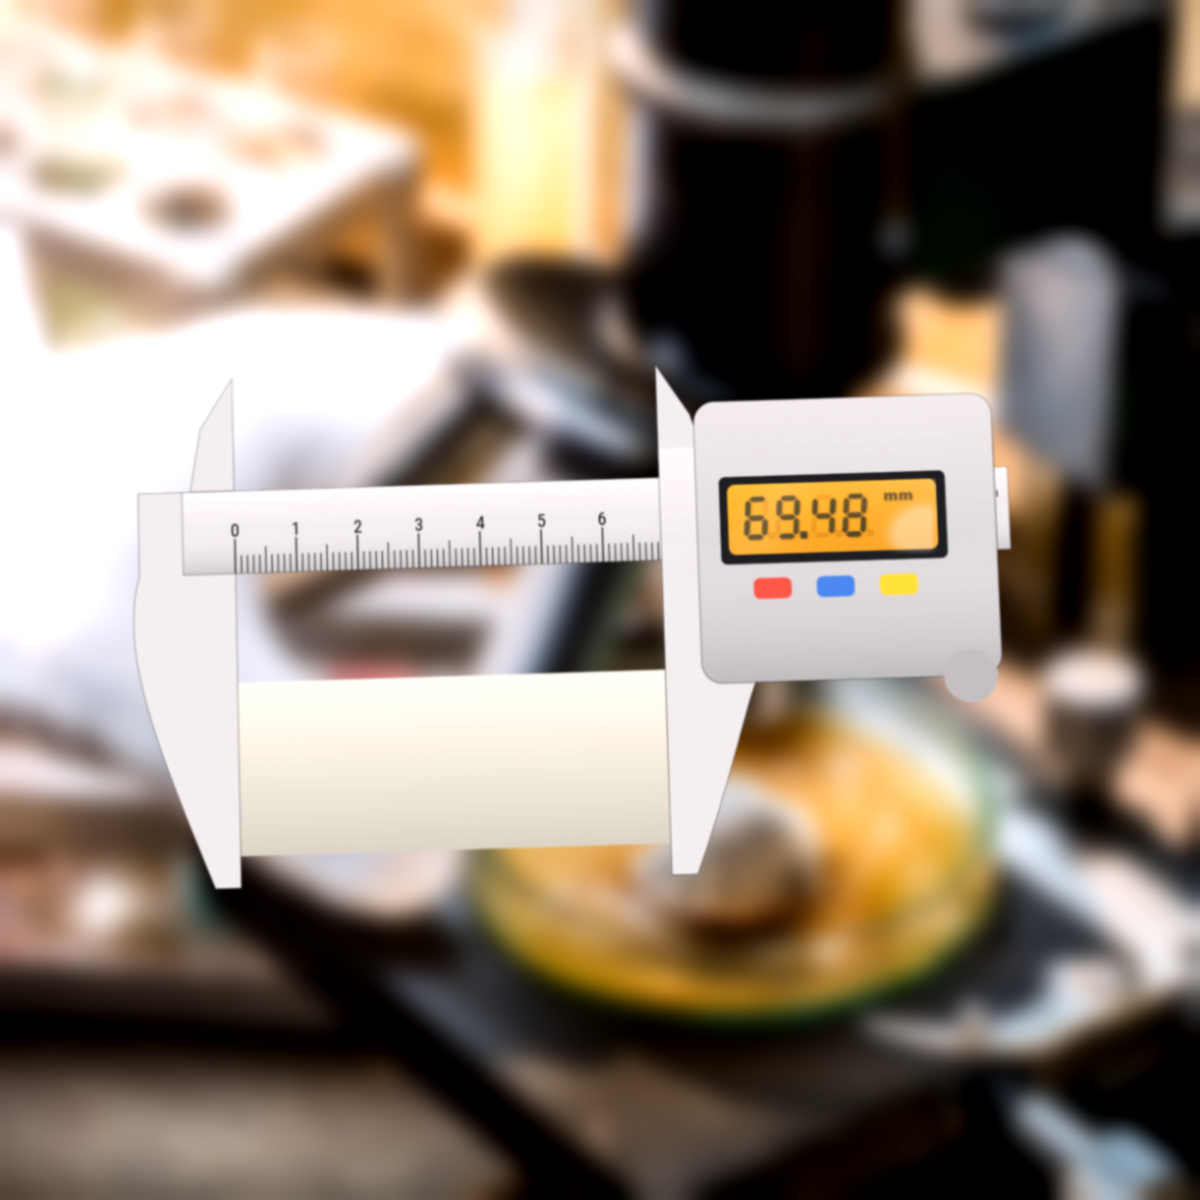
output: **69.48** mm
